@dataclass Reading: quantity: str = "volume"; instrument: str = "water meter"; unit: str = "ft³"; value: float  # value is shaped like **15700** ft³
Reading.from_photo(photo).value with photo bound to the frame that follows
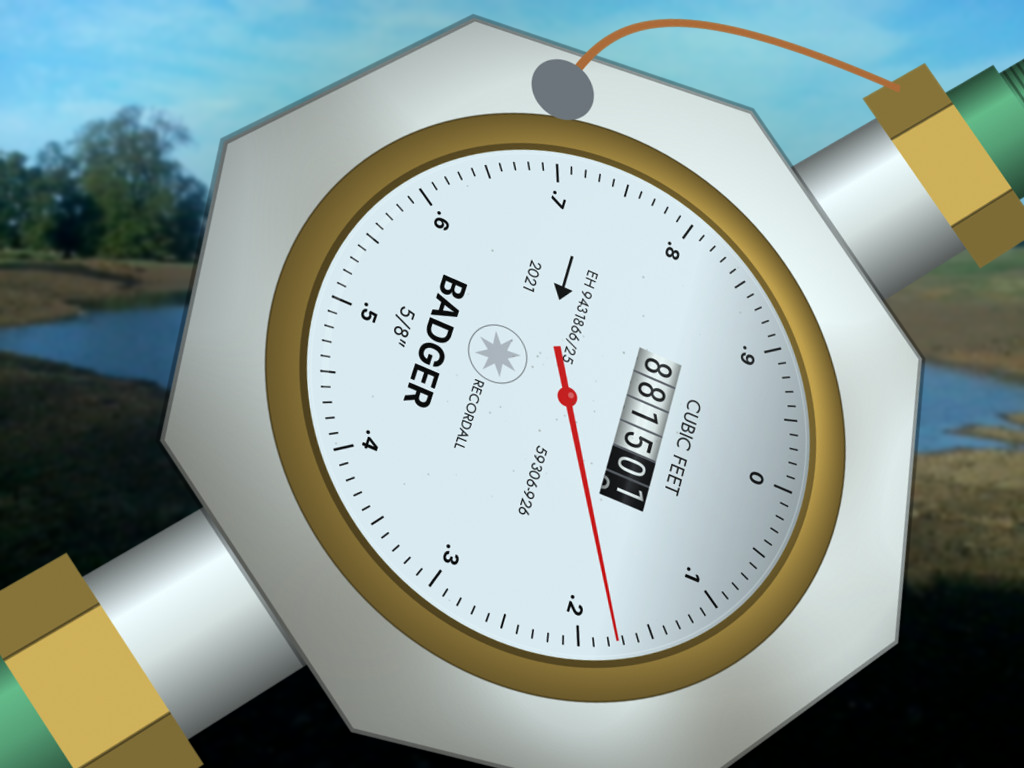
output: **881501.17** ft³
